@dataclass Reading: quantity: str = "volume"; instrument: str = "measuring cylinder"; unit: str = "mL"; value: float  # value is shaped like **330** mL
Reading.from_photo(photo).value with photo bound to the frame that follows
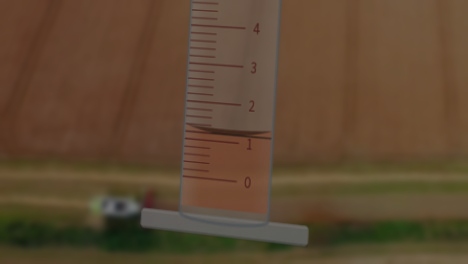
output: **1.2** mL
